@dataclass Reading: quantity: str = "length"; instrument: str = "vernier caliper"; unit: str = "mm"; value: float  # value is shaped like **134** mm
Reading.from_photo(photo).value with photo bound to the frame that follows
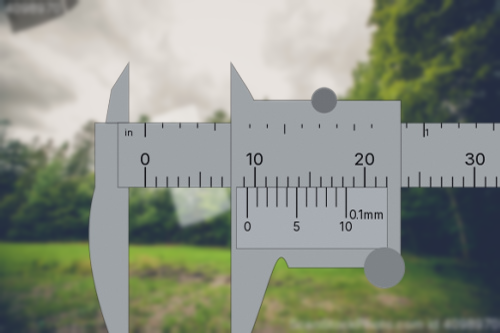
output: **9.3** mm
